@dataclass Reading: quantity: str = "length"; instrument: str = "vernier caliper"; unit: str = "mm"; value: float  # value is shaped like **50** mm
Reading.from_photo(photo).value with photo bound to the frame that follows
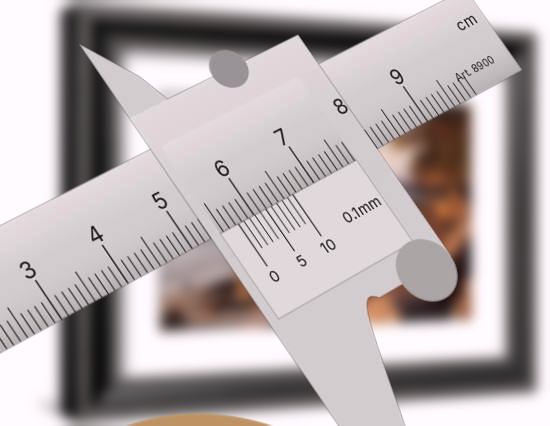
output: **57.4** mm
